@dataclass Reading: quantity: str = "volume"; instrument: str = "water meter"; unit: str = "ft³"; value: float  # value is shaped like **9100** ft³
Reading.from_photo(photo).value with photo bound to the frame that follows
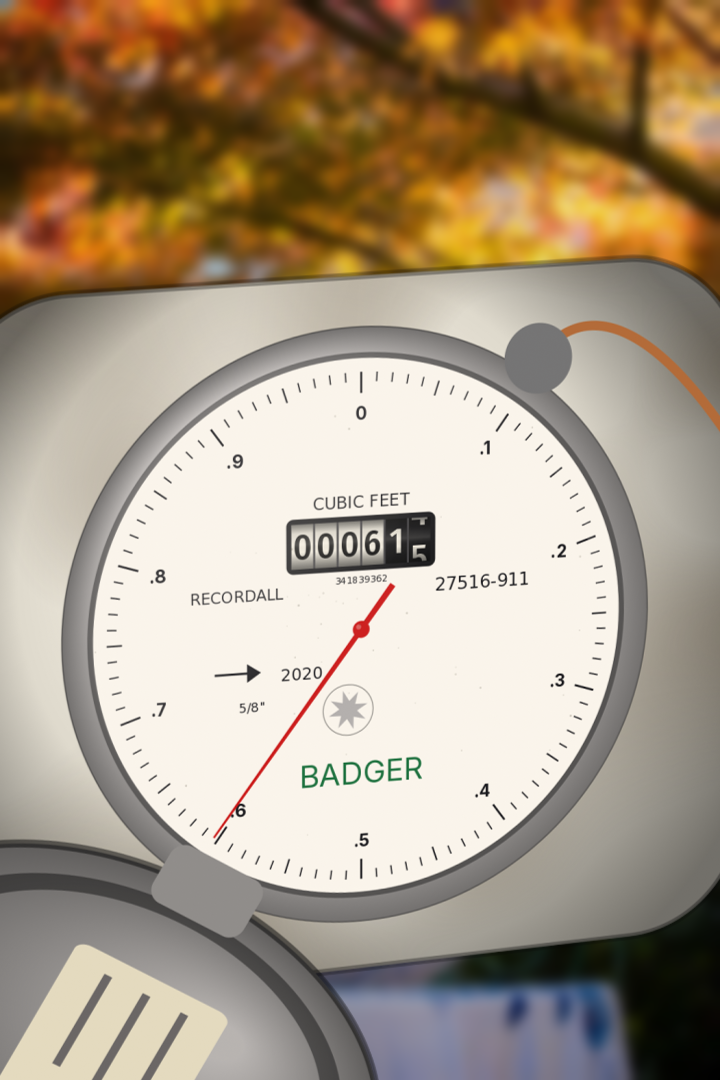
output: **614.60** ft³
